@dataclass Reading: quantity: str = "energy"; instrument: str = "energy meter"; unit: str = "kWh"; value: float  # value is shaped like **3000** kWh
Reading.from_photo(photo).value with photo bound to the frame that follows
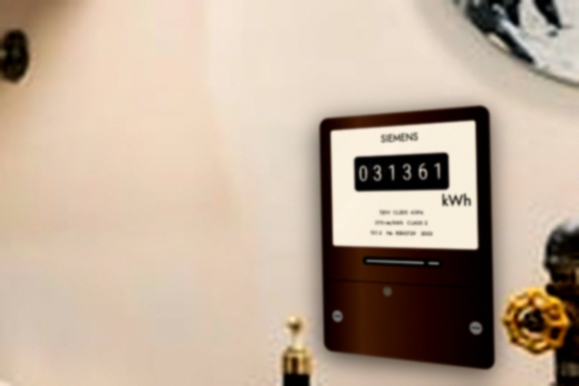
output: **31361** kWh
